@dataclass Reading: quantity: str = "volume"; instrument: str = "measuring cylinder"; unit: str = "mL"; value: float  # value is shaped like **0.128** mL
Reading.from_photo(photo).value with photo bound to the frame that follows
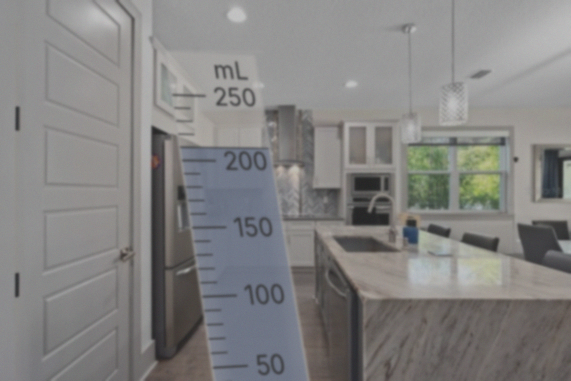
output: **210** mL
